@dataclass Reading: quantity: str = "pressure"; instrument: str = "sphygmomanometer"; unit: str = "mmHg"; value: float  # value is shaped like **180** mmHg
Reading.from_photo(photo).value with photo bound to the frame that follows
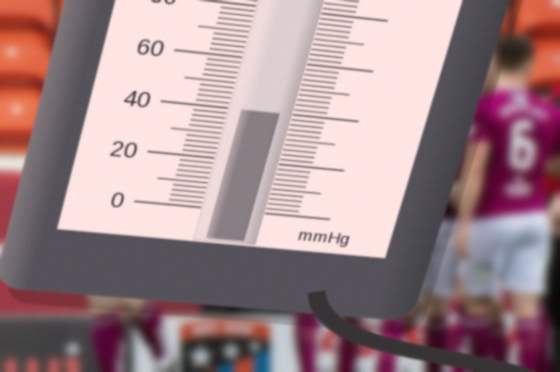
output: **40** mmHg
